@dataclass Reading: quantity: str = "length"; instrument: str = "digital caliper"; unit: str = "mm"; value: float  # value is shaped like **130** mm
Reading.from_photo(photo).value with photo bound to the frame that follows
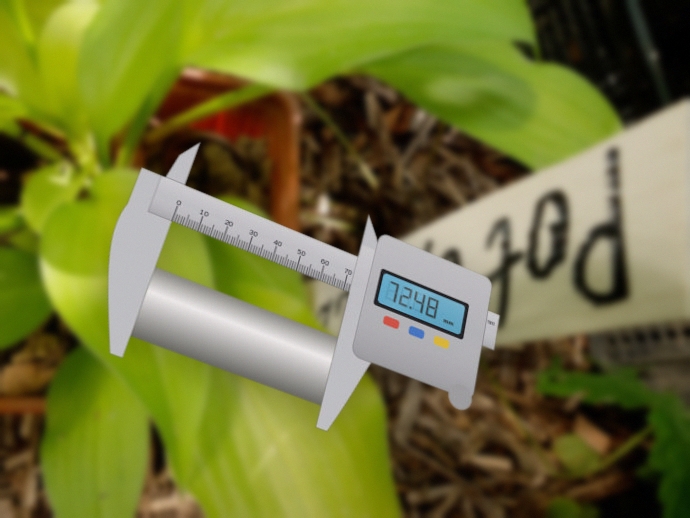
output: **72.48** mm
